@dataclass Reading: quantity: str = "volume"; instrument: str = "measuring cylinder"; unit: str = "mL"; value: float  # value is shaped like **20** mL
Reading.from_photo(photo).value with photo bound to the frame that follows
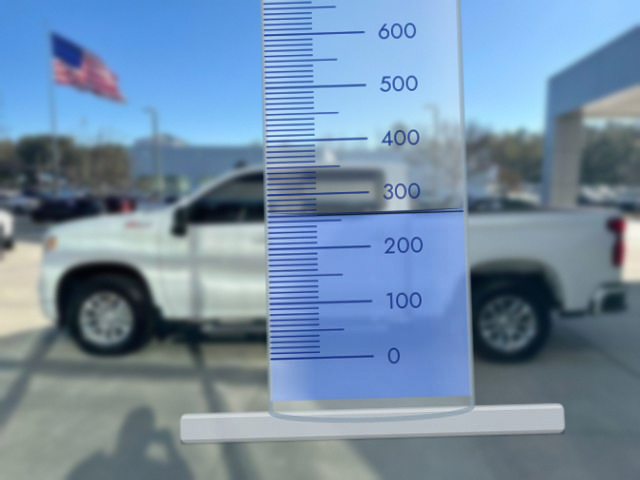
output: **260** mL
